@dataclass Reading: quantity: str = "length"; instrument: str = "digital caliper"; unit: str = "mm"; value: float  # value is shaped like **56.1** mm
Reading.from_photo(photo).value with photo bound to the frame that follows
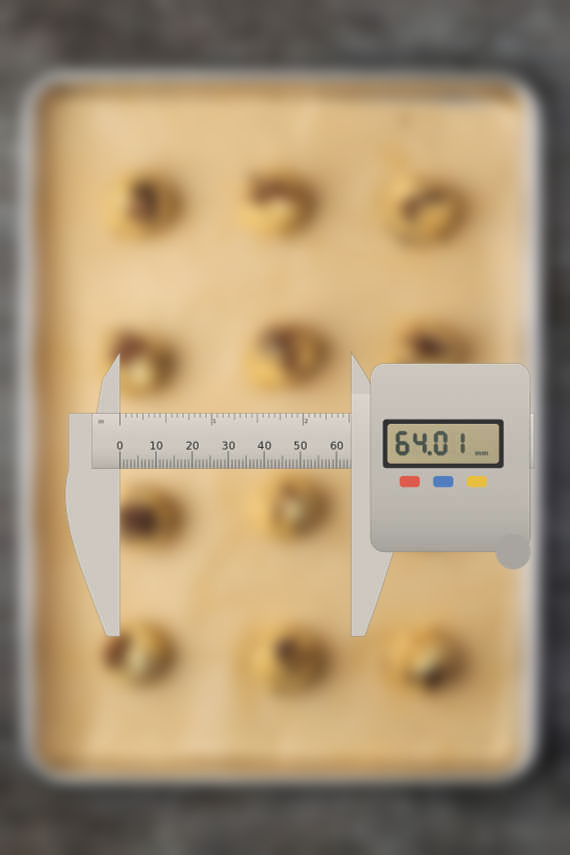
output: **64.01** mm
